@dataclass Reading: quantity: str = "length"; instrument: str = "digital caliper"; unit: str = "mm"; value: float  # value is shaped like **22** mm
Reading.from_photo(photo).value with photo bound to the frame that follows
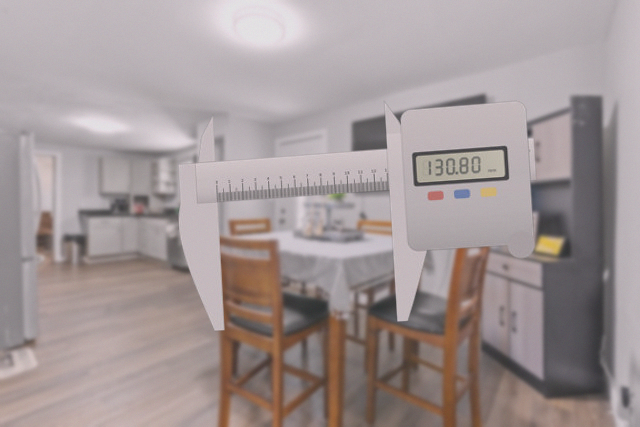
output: **130.80** mm
